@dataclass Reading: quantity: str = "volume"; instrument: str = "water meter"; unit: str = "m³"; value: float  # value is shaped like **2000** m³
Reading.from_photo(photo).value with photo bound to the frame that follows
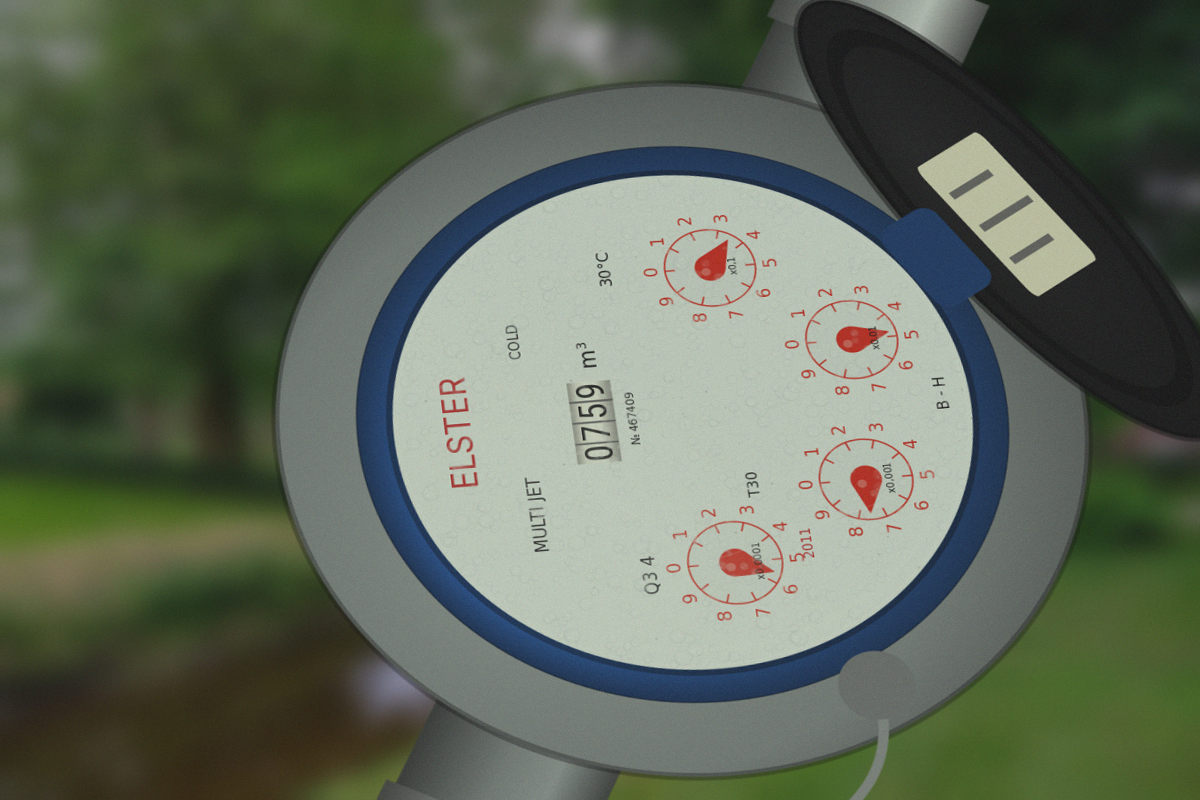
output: **759.3475** m³
